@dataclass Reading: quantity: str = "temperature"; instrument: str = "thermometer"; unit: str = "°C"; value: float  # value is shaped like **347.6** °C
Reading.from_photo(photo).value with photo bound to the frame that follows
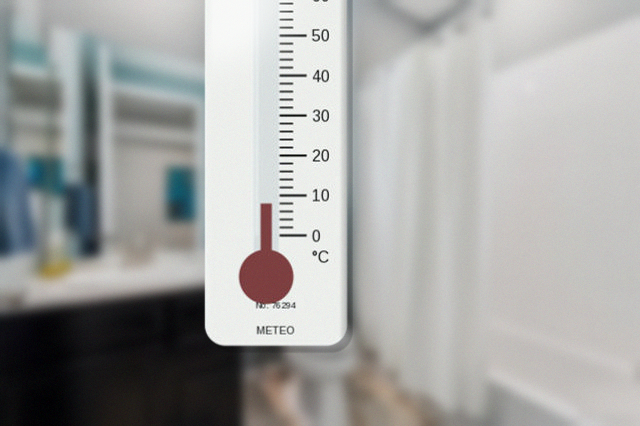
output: **8** °C
